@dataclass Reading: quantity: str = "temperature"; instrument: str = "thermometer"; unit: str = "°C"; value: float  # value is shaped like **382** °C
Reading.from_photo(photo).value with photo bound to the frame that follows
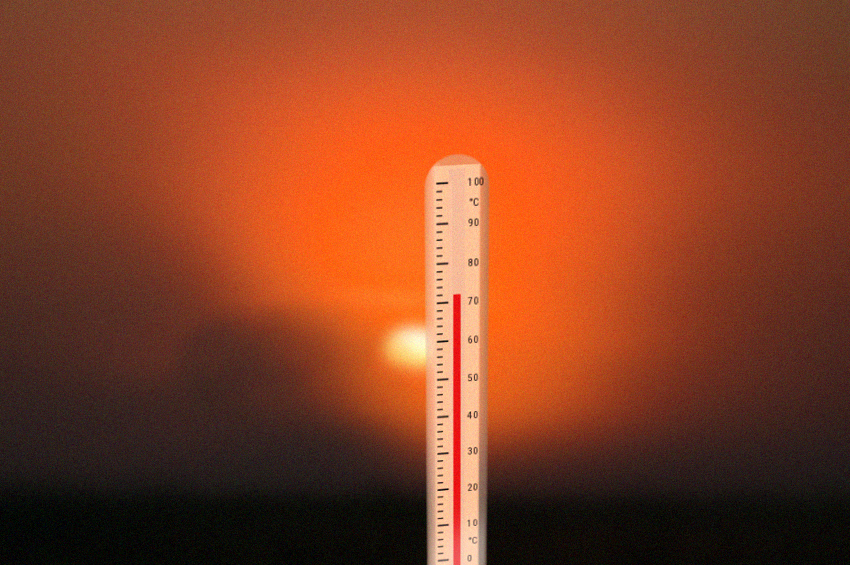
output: **72** °C
